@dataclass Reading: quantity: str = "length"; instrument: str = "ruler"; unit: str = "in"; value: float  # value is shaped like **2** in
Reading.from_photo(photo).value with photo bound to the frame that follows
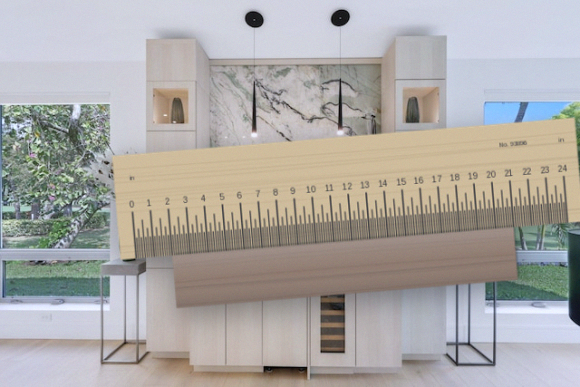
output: **19** in
